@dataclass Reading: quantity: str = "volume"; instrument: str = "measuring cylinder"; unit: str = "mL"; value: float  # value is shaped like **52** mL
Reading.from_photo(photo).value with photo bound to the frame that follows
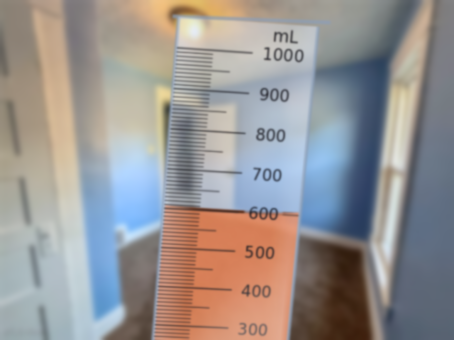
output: **600** mL
